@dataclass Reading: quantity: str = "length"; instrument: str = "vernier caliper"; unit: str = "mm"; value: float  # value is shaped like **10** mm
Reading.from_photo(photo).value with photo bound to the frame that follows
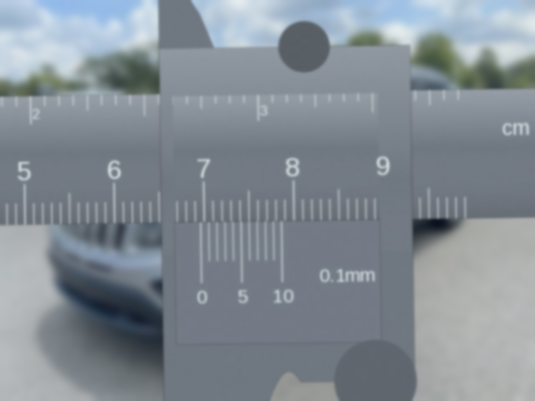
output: **69.6** mm
